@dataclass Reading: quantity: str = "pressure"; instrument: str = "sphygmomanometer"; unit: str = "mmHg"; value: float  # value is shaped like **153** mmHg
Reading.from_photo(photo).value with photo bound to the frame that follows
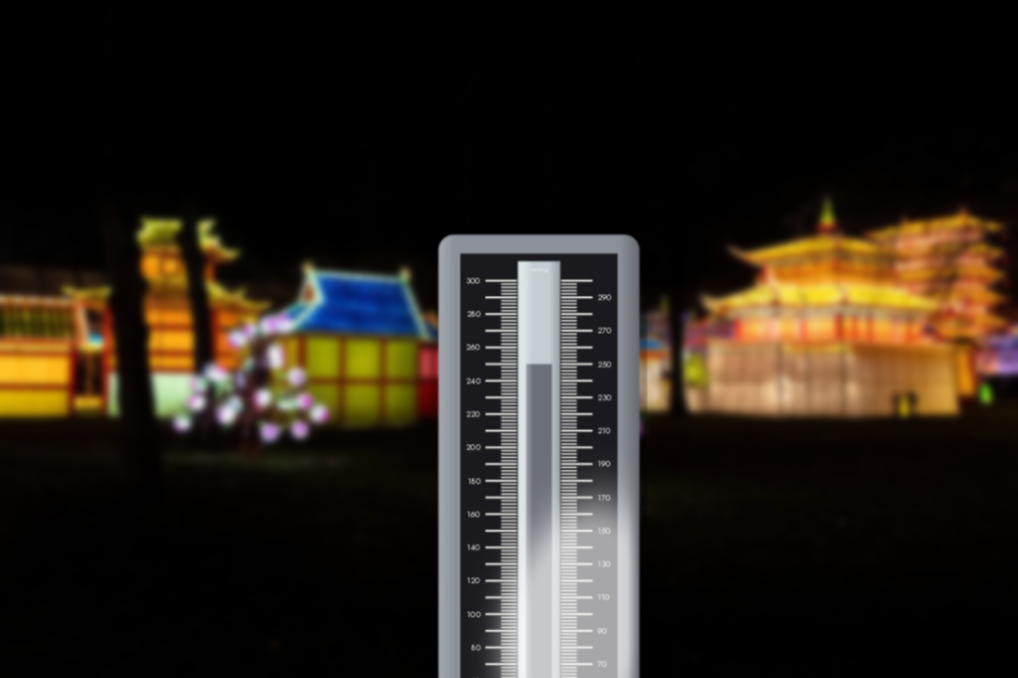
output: **250** mmHg
